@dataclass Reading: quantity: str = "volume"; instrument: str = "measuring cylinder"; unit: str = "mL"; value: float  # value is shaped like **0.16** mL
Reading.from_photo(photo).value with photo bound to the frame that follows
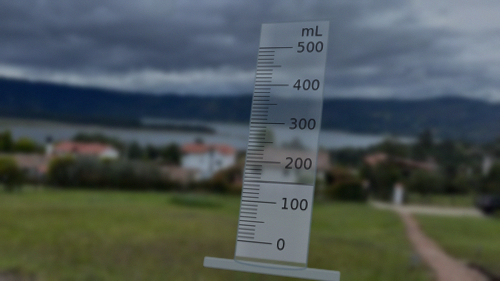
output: **150** mL
